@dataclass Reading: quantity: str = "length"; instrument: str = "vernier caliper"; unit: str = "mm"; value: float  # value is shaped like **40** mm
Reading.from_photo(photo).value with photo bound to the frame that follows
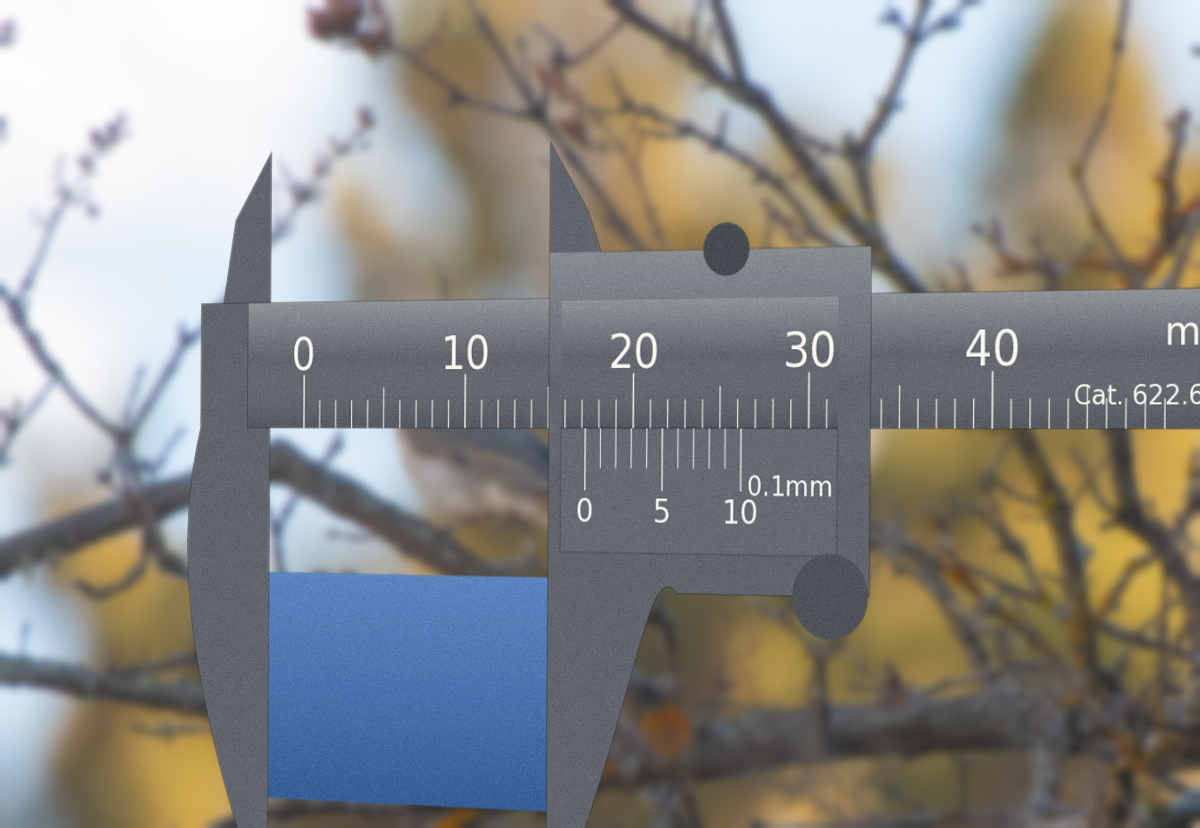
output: **17.2** mm
